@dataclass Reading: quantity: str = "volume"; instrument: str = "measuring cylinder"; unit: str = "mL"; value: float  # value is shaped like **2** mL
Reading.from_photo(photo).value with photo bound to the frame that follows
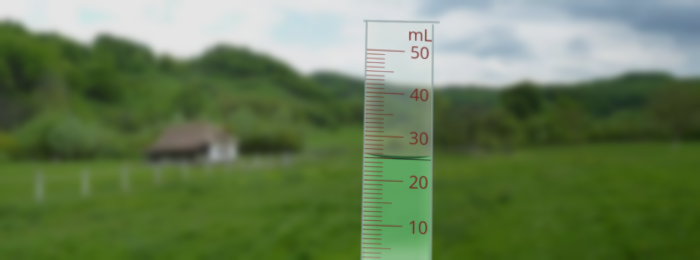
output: **25** mL
